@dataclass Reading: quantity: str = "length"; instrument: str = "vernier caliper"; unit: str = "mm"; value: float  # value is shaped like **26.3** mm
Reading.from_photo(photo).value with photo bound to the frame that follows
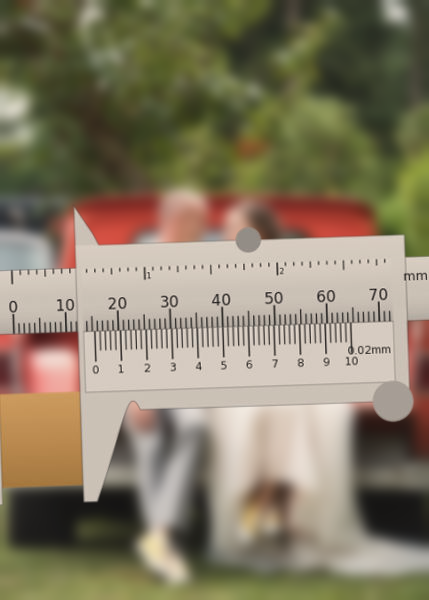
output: **15.5** mm
